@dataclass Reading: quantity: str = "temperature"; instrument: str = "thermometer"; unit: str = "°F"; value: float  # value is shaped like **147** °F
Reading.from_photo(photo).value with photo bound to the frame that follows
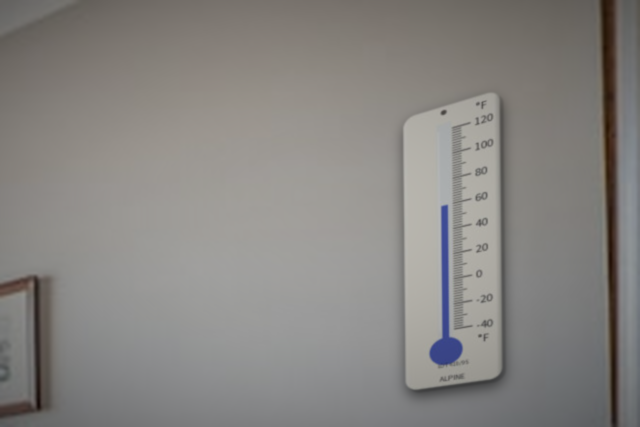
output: **60** °F
